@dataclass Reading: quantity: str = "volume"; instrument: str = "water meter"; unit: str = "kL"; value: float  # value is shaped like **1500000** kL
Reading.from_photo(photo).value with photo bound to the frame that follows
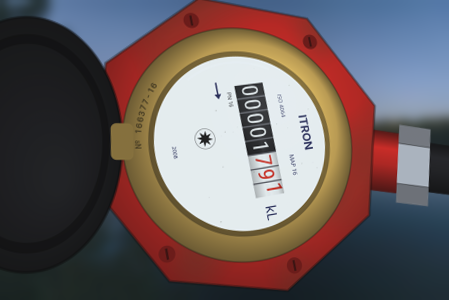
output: **1.791** kL
